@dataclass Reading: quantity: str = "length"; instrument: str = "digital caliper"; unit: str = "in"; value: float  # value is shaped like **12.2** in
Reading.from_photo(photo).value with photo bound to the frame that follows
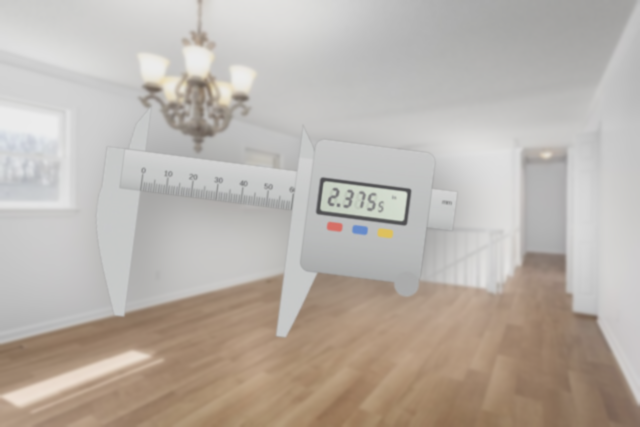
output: **2.3755** in
